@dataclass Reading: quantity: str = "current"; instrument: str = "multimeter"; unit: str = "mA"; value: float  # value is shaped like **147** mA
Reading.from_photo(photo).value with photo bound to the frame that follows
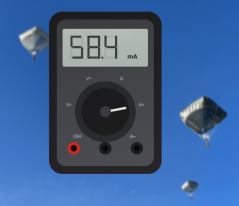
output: **58.4** mA
